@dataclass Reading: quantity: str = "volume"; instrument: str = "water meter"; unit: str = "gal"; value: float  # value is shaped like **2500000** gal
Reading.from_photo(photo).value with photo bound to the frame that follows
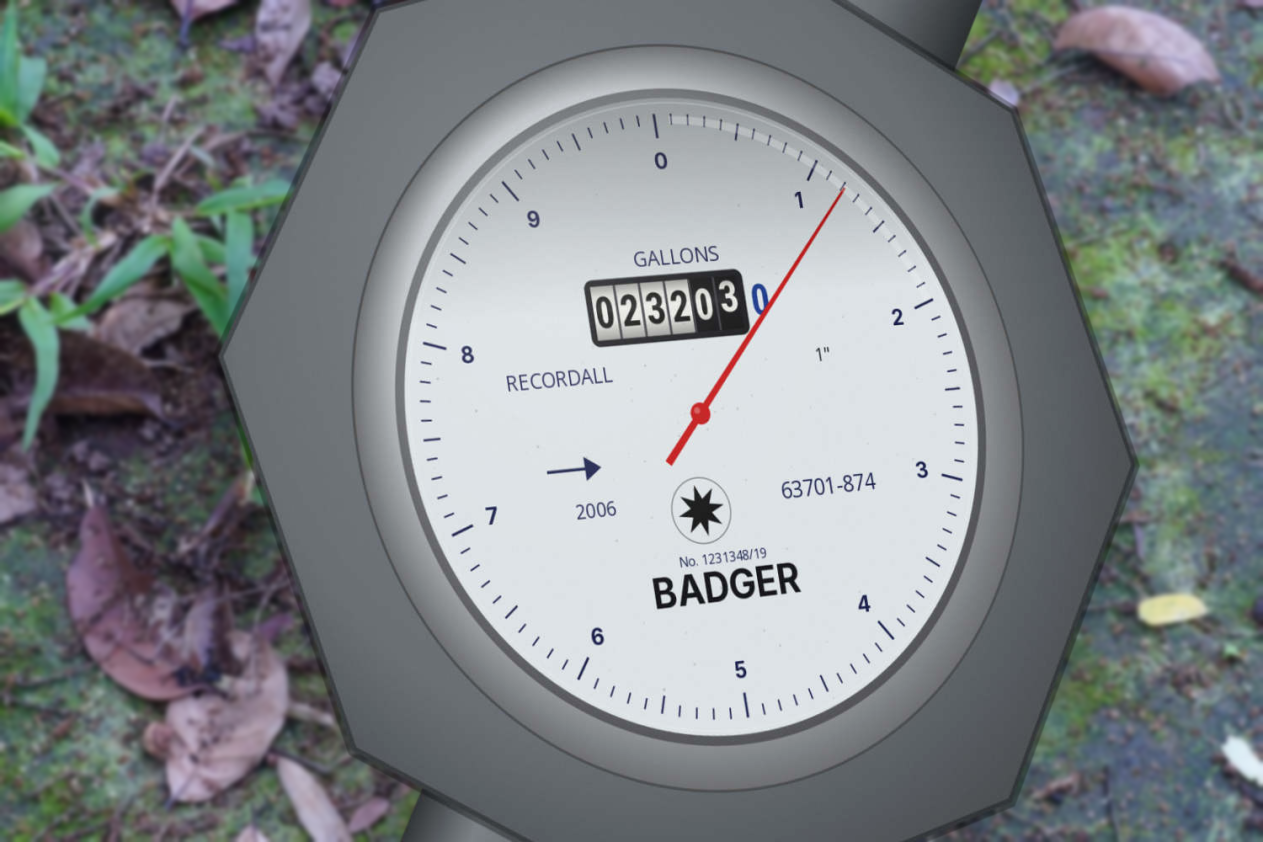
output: **232031.2** gal
